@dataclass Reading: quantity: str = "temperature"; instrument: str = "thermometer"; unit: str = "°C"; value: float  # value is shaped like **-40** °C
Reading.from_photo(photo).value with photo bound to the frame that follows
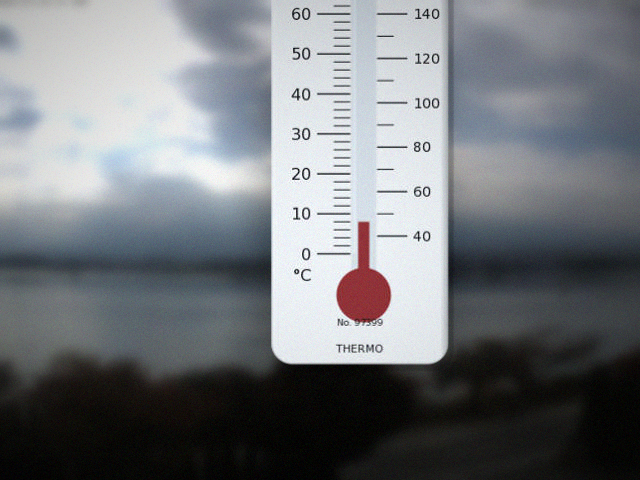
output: **8** °C
